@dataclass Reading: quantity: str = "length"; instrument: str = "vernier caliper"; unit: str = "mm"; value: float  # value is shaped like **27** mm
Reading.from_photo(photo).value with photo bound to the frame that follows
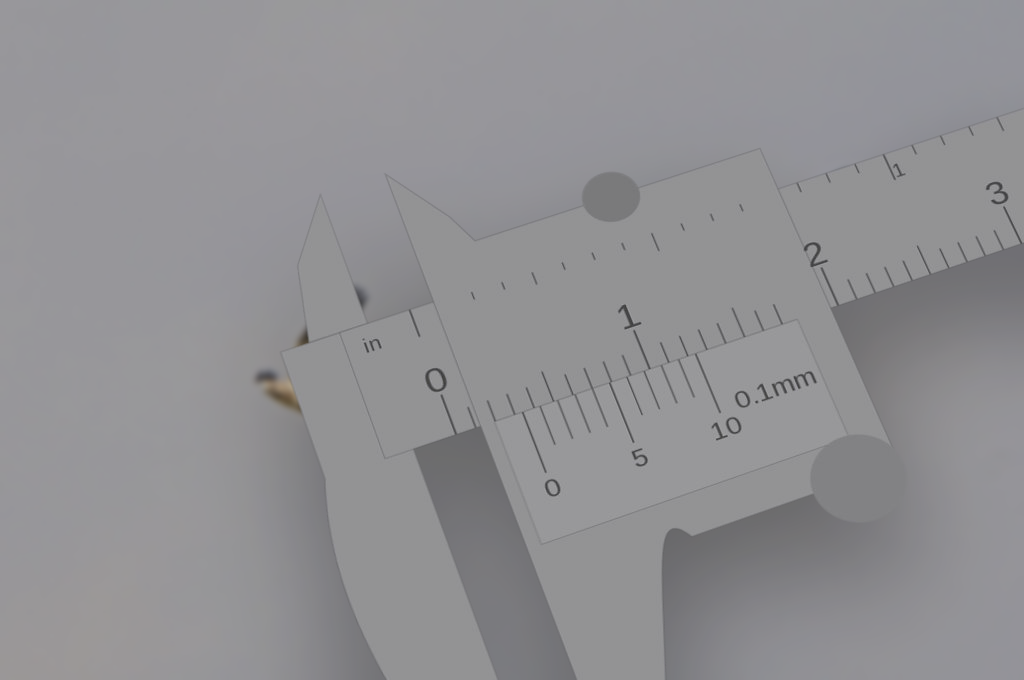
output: **3.4** mm
